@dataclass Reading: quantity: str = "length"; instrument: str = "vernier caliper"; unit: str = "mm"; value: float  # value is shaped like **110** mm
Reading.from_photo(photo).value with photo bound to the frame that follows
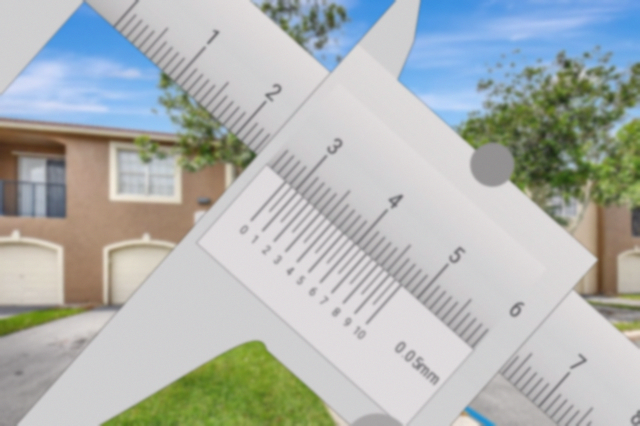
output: **28.4** mm
